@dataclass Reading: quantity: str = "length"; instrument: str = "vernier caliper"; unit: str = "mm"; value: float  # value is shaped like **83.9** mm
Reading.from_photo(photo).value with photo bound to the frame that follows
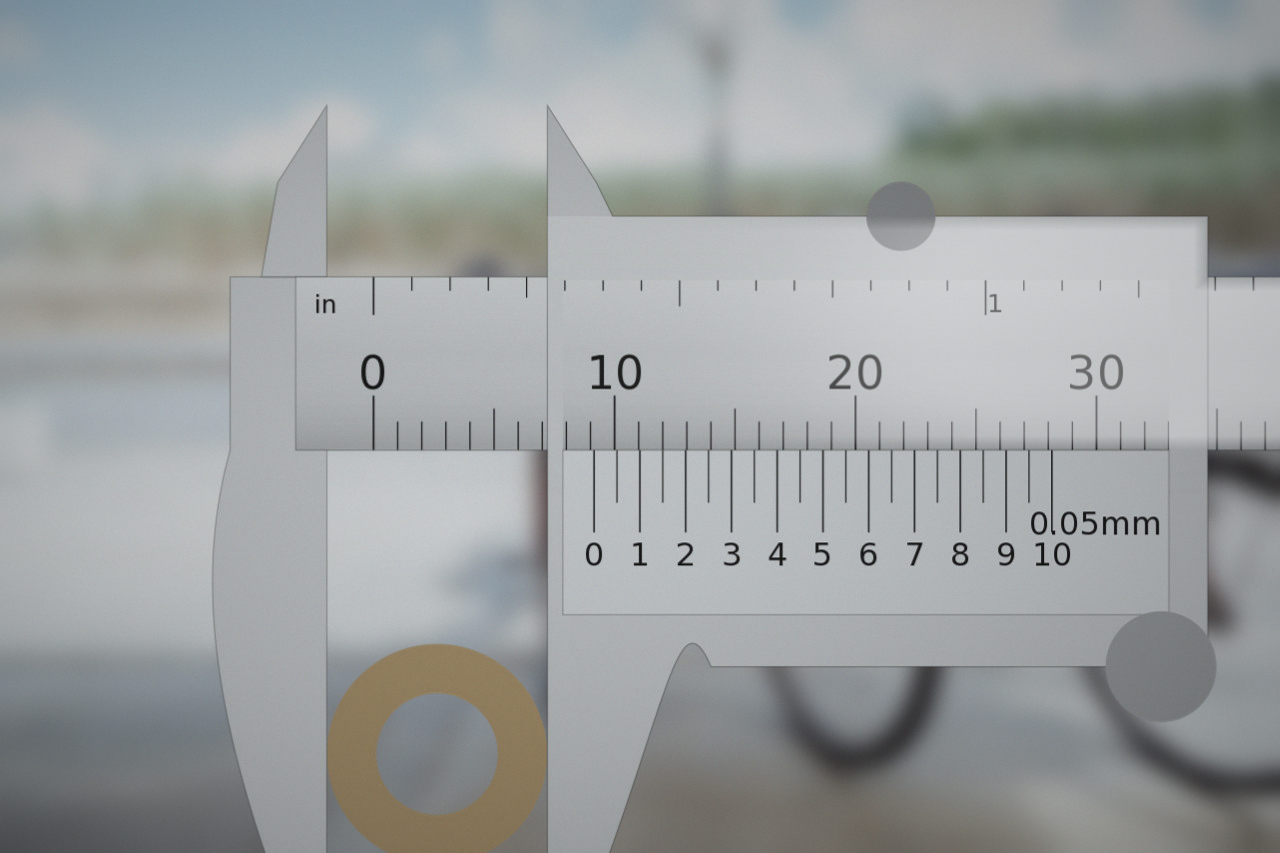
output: **9.15** mm
